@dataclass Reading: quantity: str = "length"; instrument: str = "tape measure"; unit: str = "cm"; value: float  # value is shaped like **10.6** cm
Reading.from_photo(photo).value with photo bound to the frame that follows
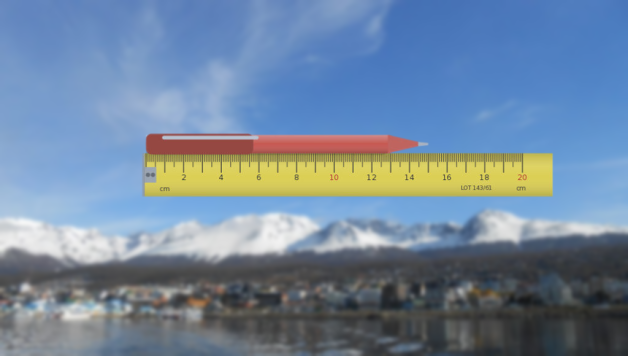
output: **15** cm
